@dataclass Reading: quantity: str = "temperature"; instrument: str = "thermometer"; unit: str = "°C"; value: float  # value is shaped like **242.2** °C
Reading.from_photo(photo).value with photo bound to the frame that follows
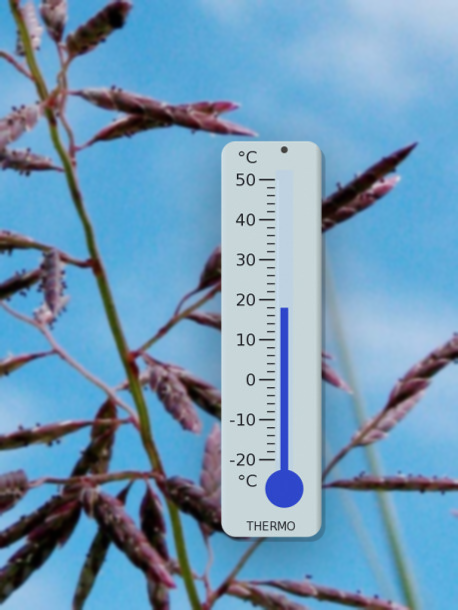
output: **18** °C
